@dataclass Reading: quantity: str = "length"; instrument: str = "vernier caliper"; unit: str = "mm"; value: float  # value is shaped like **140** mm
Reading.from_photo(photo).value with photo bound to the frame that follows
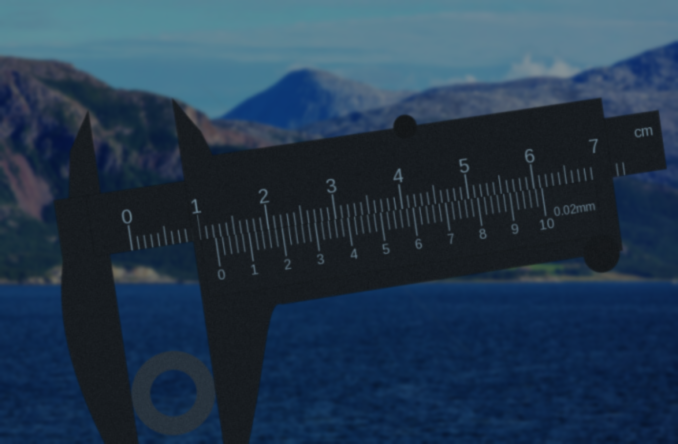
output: **12.2** mm
